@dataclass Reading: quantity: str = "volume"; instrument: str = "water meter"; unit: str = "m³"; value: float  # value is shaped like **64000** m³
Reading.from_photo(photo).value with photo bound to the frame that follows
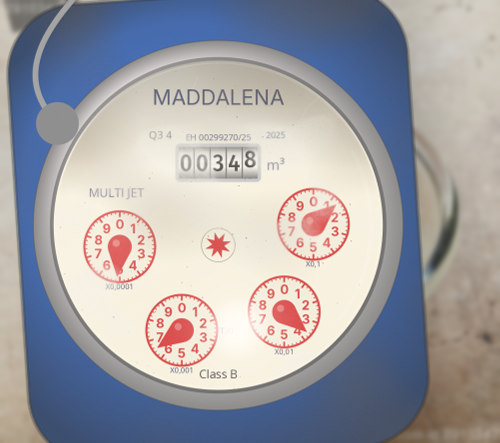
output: **348.1365** m³
